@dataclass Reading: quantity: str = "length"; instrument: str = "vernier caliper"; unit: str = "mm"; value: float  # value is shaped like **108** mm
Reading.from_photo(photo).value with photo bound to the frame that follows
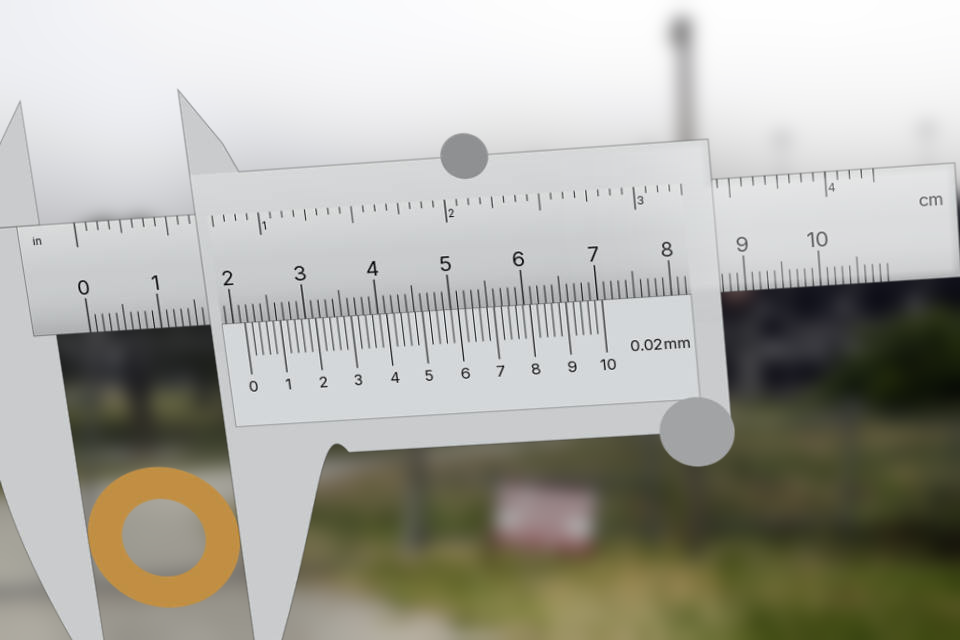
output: **21.6** mm
